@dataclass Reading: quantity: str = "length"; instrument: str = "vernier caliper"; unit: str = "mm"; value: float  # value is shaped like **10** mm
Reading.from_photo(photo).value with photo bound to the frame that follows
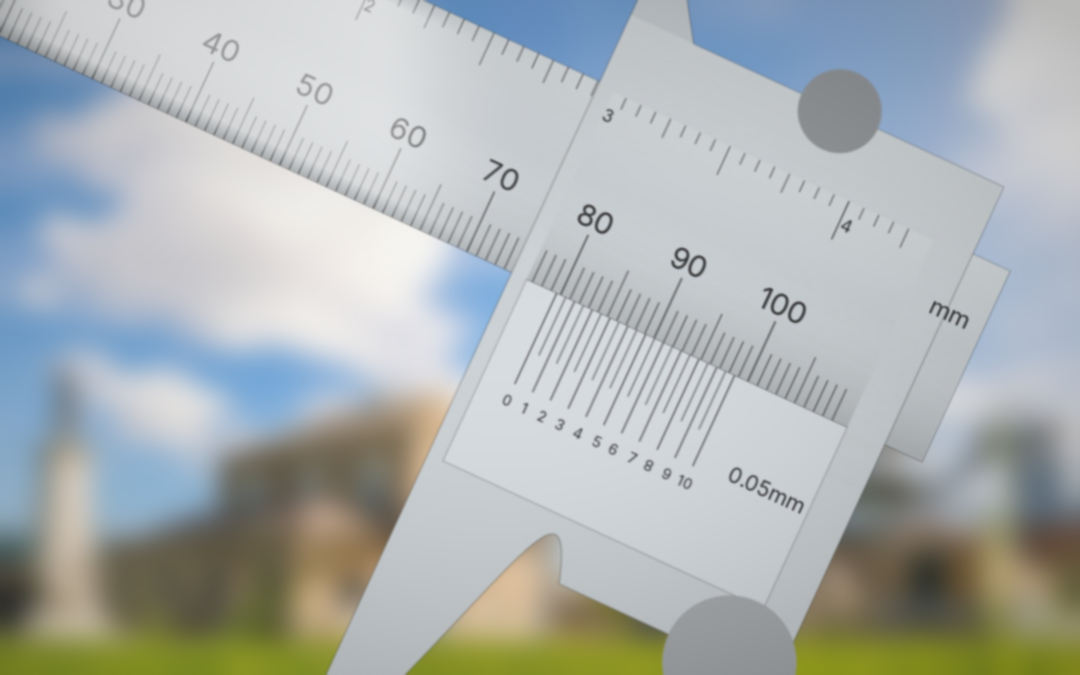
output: **79.6** mm
